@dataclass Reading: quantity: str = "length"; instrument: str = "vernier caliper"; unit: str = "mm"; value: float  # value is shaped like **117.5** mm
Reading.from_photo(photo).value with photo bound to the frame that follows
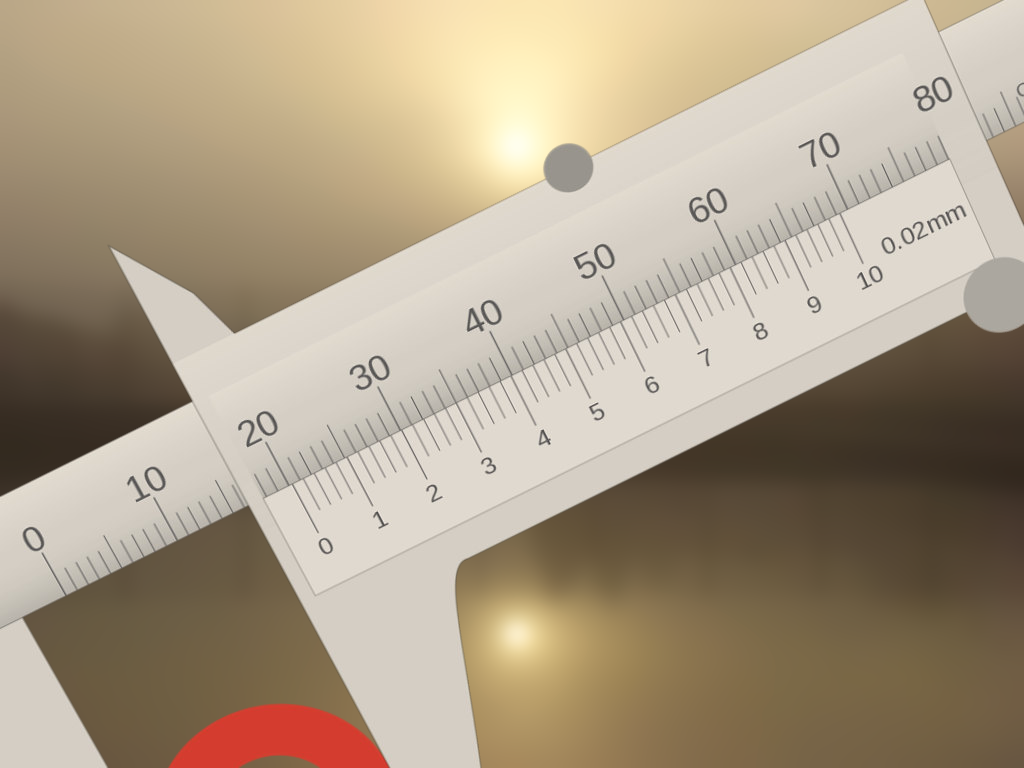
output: **20.3** mm
